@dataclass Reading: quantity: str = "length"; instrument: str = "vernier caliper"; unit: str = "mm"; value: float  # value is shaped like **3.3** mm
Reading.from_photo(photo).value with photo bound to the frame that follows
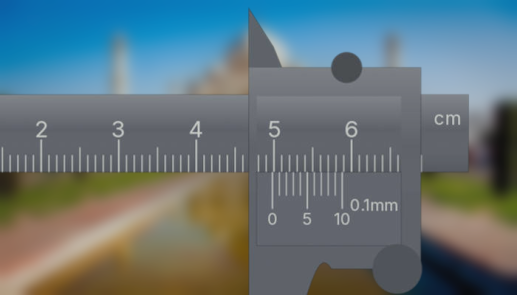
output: **49.8** mm
